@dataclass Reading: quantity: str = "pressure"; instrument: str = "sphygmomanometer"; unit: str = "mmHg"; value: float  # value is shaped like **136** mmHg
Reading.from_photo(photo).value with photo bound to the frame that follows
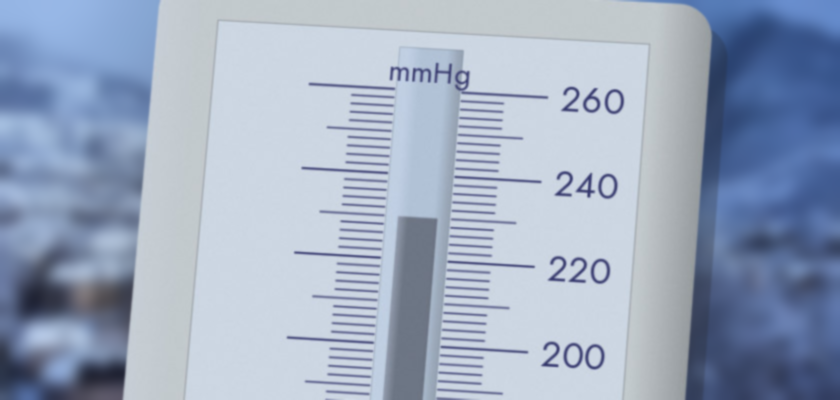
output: **230** mmHg
